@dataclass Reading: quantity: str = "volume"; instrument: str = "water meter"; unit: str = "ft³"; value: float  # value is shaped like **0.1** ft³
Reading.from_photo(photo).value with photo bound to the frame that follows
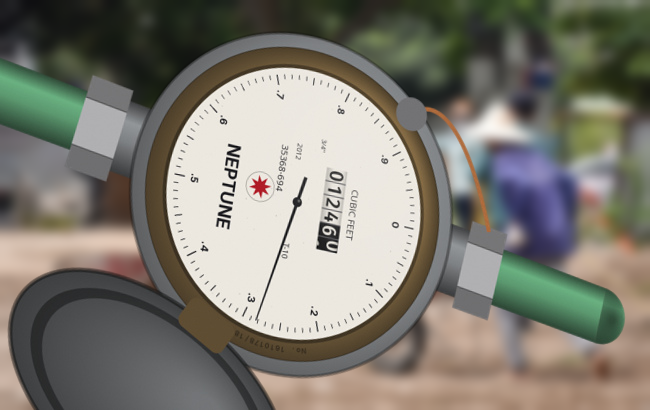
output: **12460.28** ft³
